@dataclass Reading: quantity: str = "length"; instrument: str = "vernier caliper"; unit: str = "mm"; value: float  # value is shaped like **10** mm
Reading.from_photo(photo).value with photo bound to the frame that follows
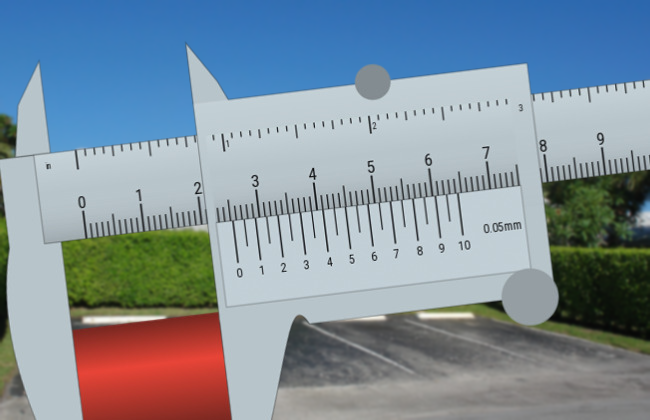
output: **25.4** mm
